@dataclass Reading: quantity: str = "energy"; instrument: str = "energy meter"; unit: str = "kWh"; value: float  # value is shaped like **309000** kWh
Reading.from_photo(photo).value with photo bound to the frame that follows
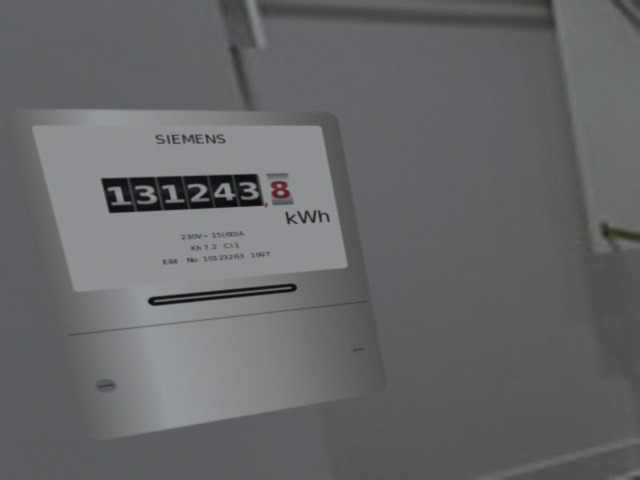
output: **131243.8** kWh
